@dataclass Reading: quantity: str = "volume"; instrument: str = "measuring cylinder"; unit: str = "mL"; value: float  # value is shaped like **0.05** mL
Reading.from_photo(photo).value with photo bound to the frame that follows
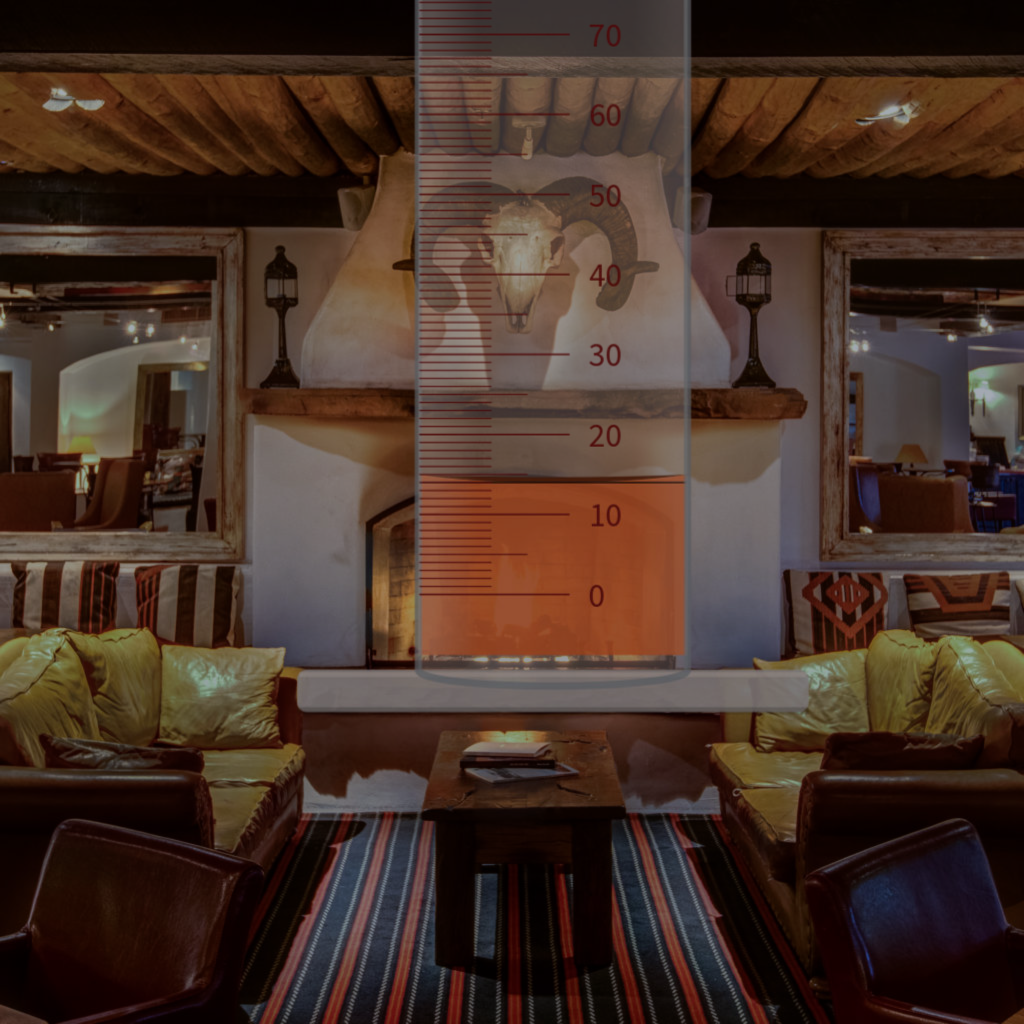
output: **14** mL
